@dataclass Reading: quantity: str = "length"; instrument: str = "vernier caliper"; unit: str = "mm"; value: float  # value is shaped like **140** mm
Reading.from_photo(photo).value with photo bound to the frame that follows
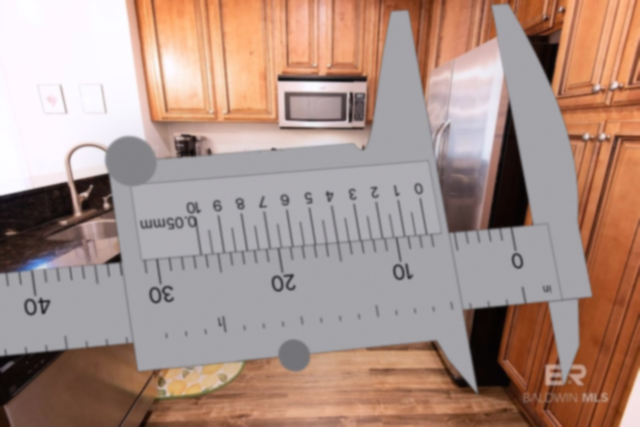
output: **7.4** mm
